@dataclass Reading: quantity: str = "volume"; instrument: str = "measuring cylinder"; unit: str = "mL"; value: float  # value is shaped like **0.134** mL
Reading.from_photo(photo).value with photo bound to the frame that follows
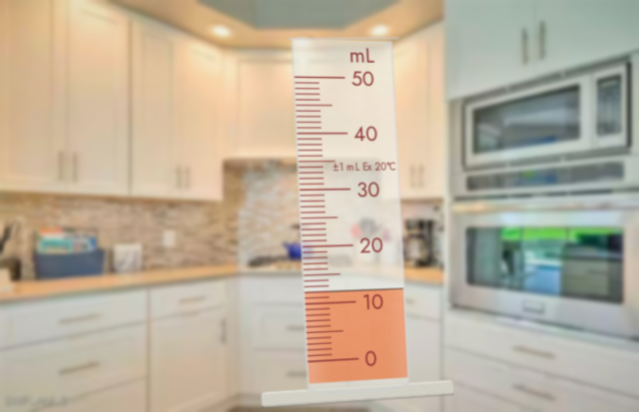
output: **12** mL
